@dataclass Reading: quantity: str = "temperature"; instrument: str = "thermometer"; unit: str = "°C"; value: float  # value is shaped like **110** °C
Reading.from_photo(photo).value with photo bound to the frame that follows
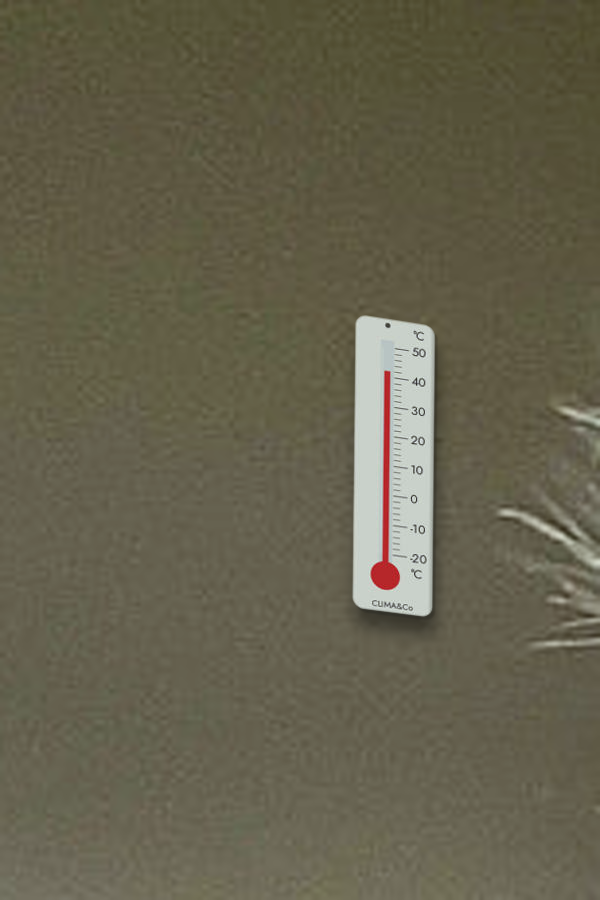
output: **42** °C
